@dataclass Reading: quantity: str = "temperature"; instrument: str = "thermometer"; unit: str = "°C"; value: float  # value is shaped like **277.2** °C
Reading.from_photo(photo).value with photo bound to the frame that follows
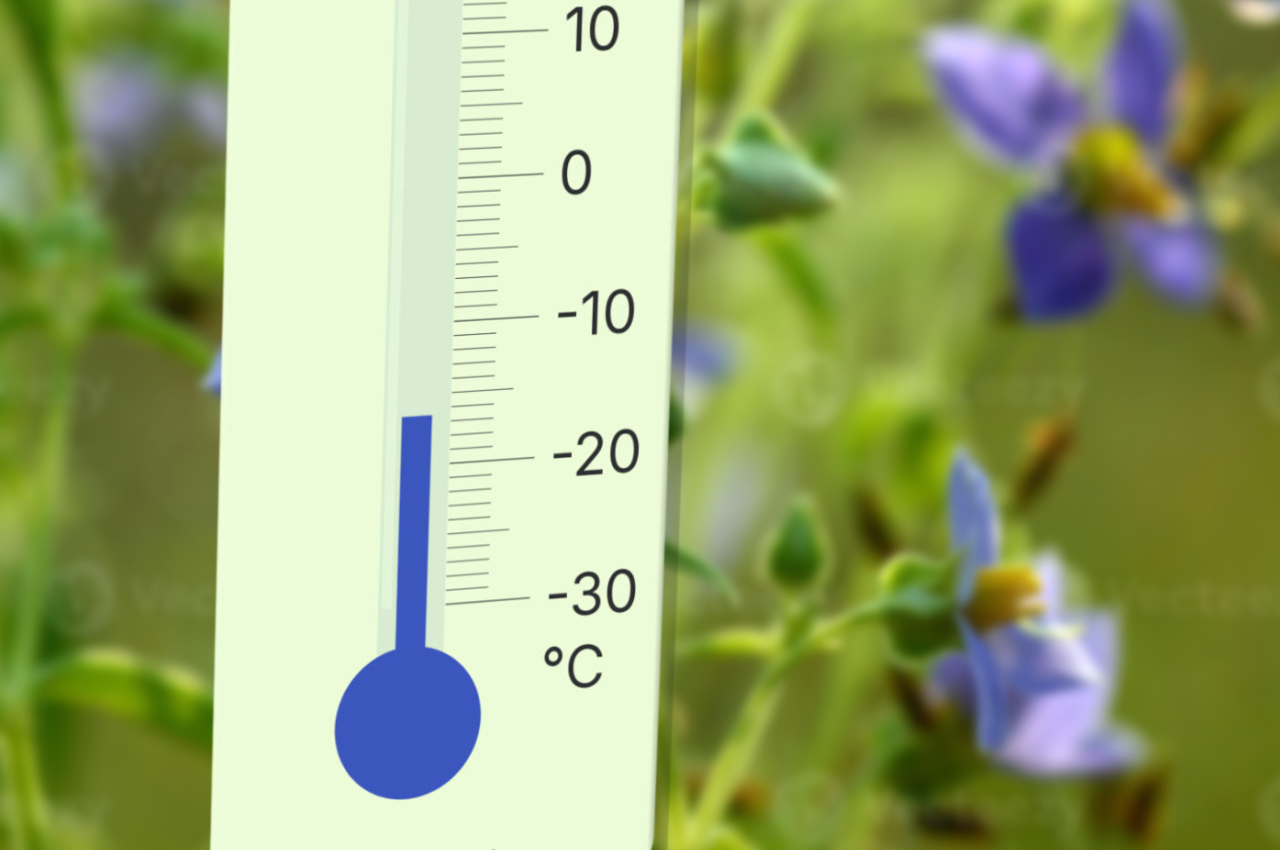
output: **-16.5** °C
